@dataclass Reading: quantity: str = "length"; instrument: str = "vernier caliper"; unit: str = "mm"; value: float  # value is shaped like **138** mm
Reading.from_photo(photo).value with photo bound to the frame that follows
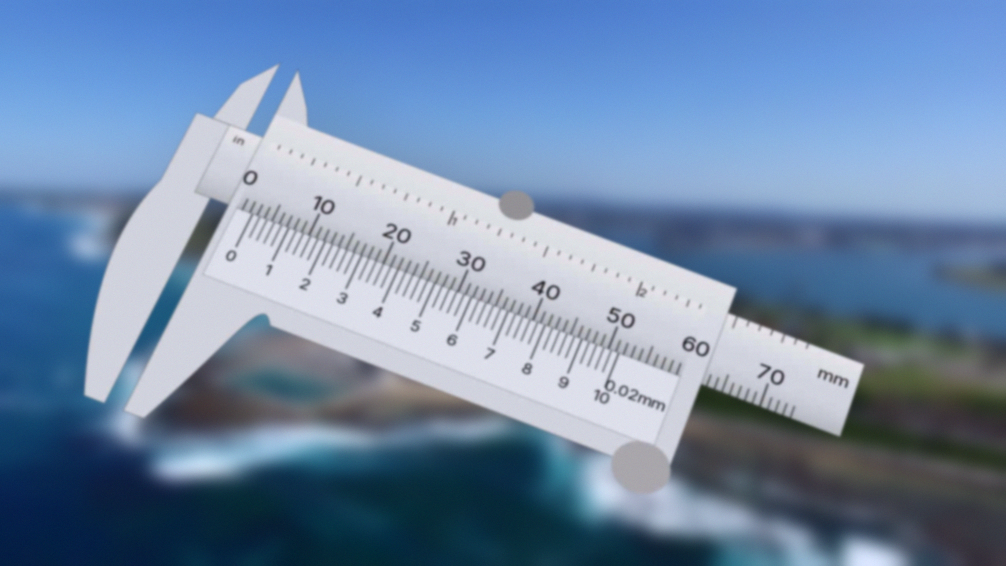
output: **2.4** mm
